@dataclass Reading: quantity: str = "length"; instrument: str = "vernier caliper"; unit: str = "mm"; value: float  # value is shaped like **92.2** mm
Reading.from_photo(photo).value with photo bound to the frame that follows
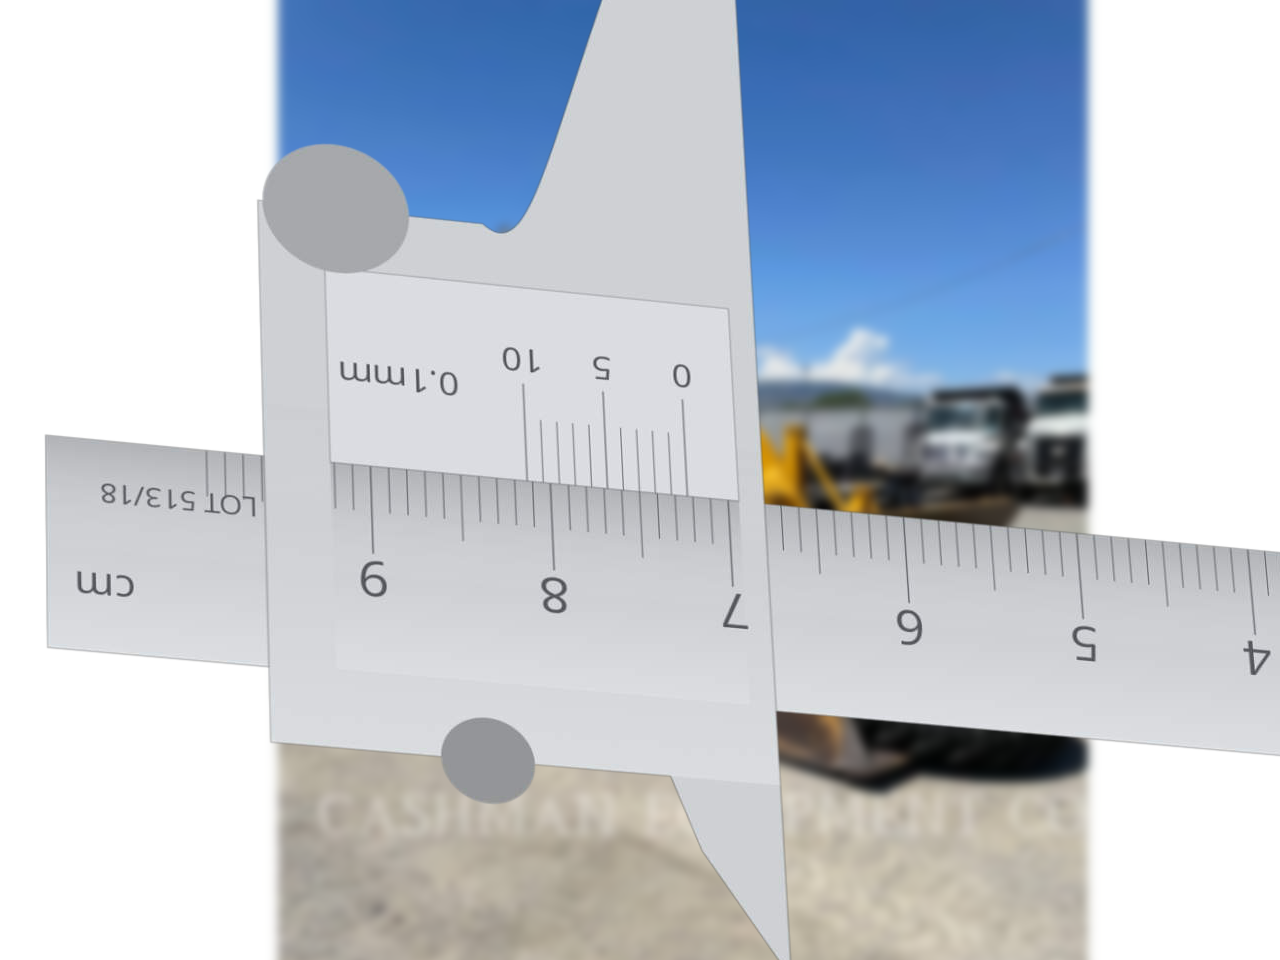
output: **72.3** mm
